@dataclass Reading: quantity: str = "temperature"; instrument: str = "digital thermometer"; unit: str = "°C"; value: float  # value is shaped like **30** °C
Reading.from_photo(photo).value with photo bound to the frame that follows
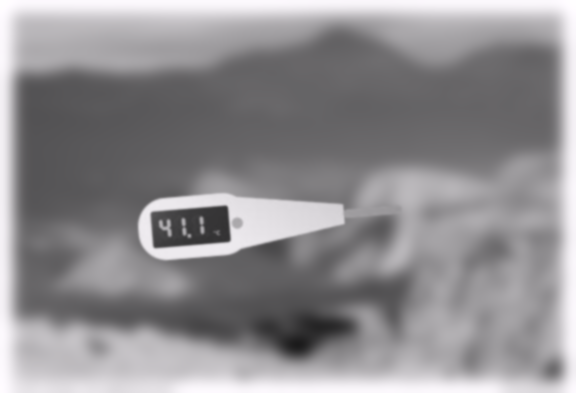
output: **41.1** °C
